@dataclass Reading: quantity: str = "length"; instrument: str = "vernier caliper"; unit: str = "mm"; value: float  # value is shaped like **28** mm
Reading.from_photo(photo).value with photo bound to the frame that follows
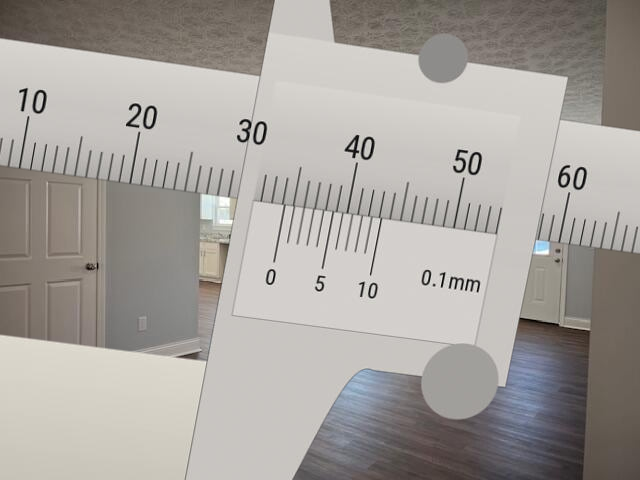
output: **34.2** mm
